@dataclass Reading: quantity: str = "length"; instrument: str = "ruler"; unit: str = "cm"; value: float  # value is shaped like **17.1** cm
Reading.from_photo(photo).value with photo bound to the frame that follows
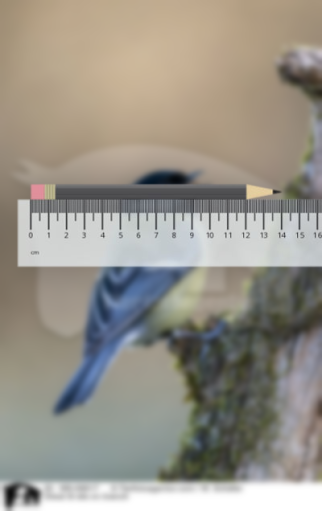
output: **14** cm
